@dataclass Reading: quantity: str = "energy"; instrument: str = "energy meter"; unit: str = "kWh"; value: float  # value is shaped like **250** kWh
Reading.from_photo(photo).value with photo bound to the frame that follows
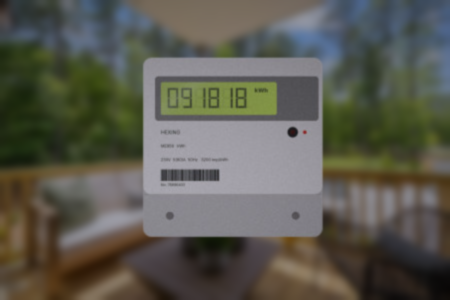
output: **91818** kWh
